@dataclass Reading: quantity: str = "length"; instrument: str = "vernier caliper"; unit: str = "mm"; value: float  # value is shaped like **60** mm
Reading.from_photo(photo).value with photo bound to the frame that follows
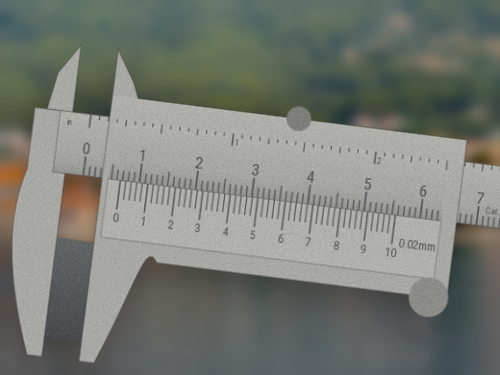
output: **6.6** mm
